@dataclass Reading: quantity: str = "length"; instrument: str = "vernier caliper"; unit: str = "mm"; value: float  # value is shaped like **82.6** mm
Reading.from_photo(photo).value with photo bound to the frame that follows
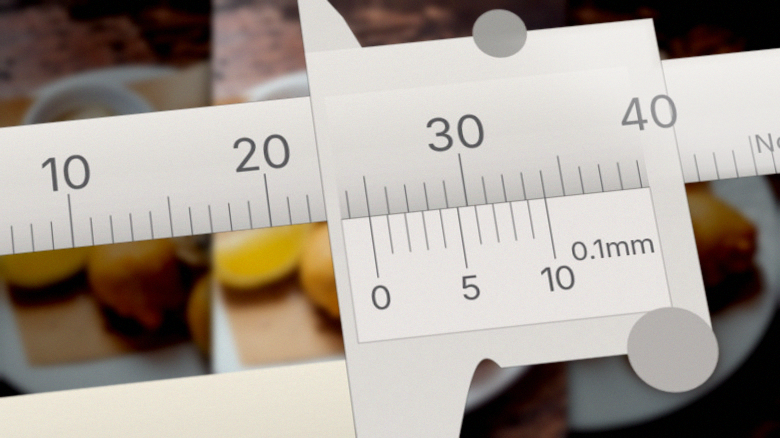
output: **25.0** mm
